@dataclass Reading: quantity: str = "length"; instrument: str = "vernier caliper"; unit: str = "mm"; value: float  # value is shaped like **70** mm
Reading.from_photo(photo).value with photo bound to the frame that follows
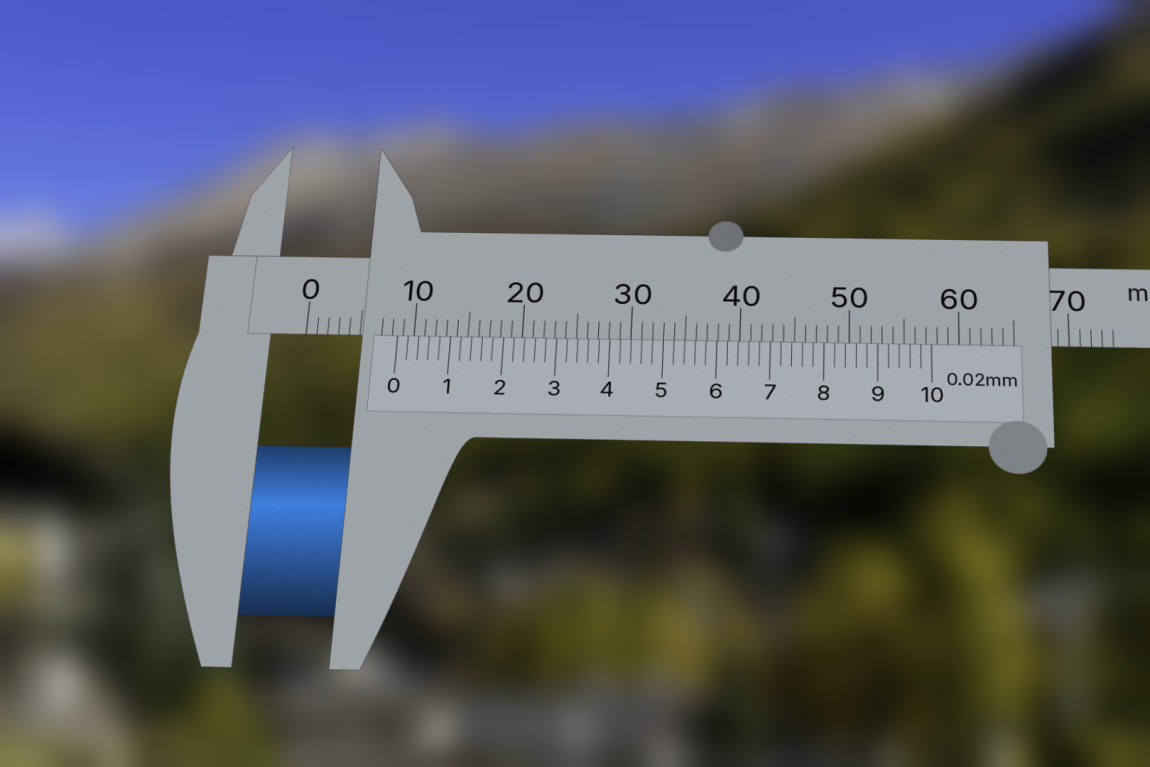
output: **8.5** mm
